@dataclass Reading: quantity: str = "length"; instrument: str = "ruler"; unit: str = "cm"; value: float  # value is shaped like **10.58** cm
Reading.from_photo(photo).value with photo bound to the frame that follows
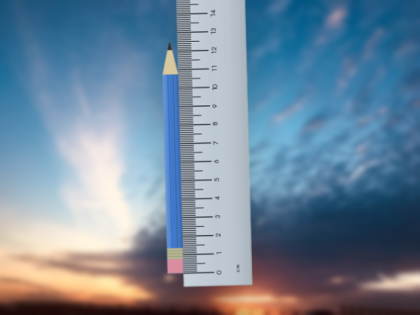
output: **12.5** cm
